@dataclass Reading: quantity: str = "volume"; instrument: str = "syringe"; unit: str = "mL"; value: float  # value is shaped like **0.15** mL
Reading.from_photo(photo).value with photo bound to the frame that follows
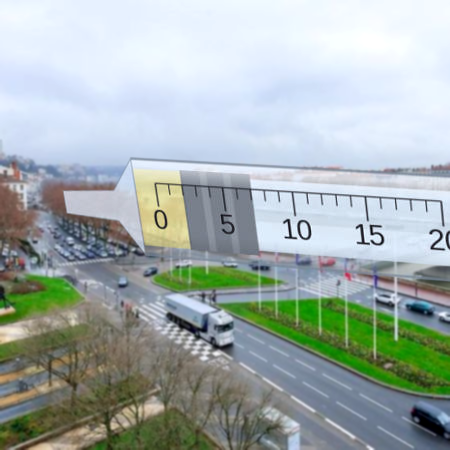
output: **2** mL
